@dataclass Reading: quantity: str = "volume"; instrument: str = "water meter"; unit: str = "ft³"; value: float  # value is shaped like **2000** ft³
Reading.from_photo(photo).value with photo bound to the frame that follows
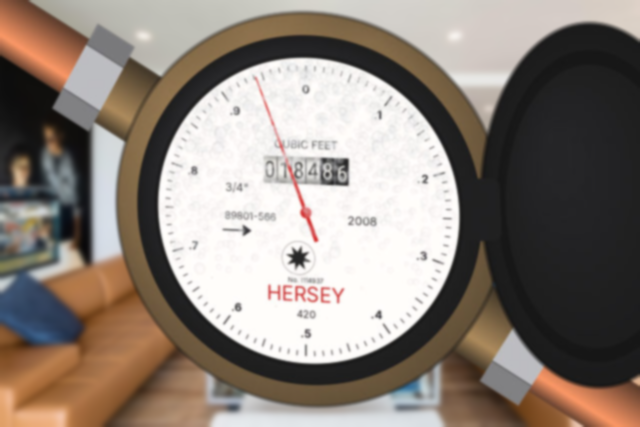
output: **18485.94** ft³
